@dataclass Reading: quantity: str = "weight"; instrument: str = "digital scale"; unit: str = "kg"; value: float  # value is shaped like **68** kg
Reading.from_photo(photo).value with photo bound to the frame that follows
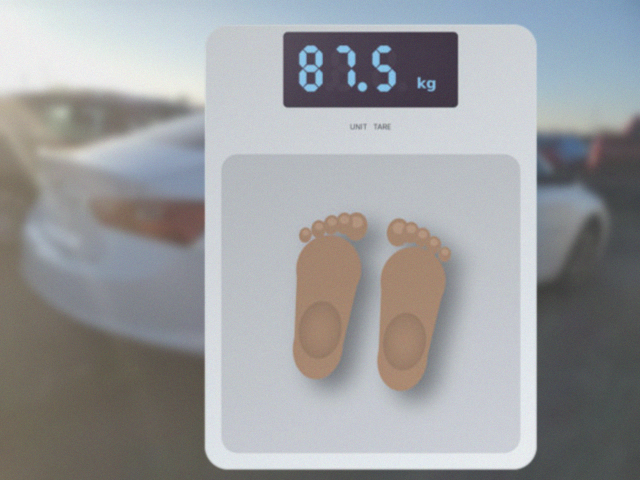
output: **87.5** kg
